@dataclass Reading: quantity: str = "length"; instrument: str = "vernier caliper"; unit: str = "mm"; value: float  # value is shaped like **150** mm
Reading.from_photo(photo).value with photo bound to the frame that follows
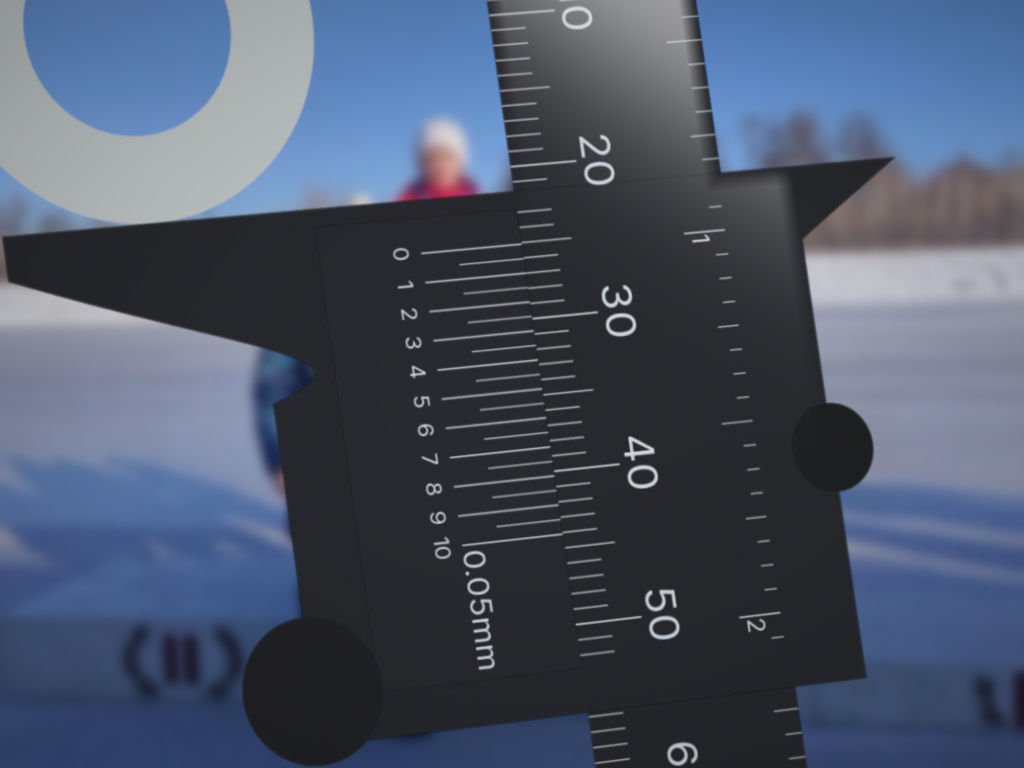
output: **25.1** mm
